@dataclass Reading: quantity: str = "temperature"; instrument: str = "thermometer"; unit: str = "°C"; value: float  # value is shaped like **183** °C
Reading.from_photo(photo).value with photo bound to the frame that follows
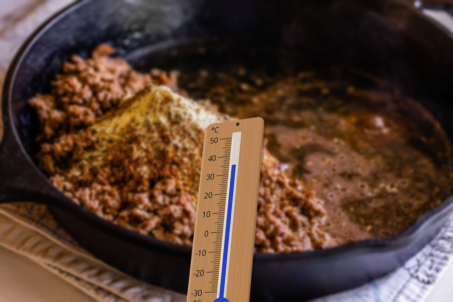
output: **35** °C
